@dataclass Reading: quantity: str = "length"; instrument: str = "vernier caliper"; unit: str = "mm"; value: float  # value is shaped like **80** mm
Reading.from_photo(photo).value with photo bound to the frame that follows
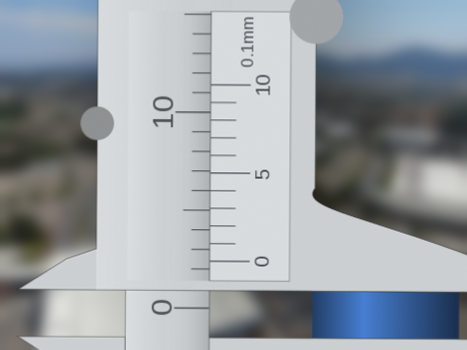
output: **2.4** mm
